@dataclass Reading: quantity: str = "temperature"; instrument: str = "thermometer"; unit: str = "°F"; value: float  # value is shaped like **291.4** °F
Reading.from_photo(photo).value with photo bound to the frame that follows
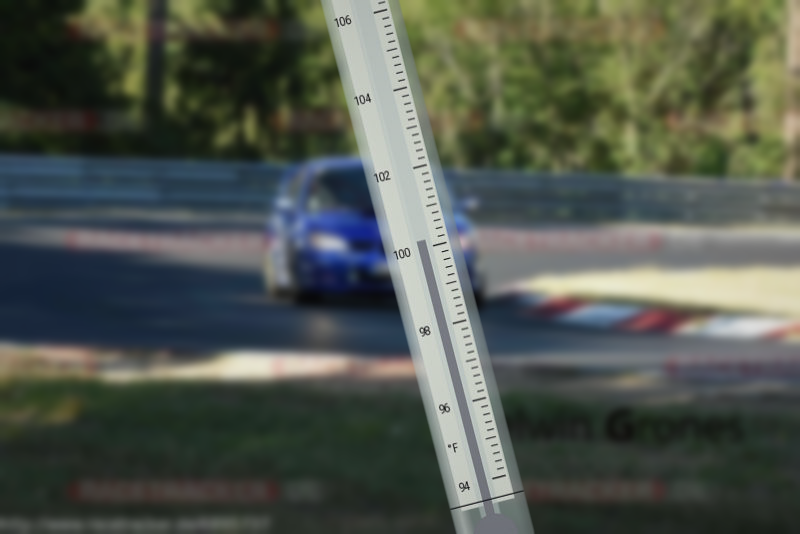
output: **100.2** °F
